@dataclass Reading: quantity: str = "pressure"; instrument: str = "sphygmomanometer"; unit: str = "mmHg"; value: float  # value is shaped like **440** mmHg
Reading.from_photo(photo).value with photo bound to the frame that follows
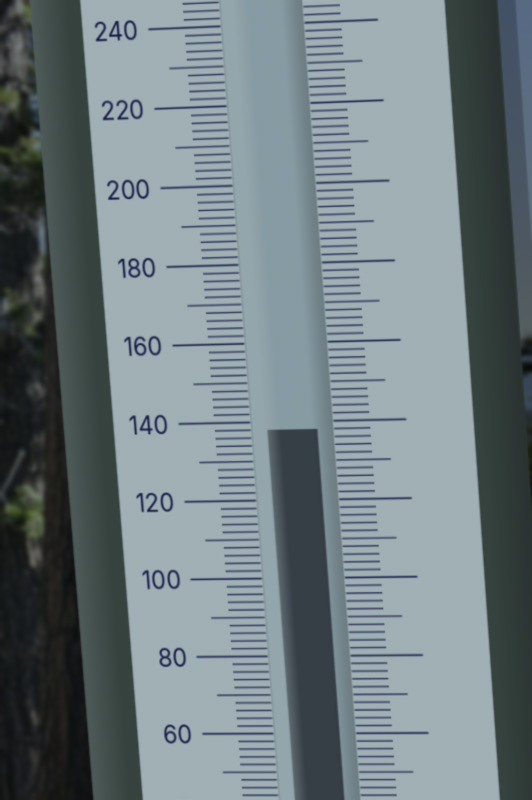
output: **138** mmHg
